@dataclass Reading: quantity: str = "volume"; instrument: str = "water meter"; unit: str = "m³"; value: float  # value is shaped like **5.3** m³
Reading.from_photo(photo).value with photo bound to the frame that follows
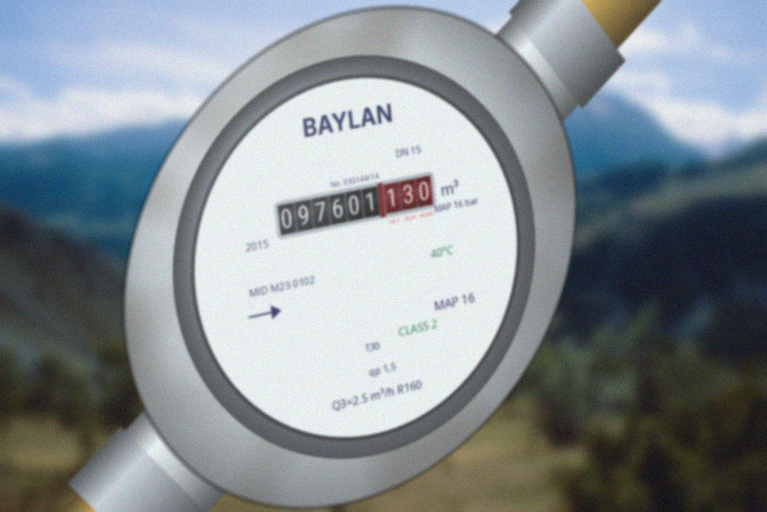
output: **97601.130** m³
